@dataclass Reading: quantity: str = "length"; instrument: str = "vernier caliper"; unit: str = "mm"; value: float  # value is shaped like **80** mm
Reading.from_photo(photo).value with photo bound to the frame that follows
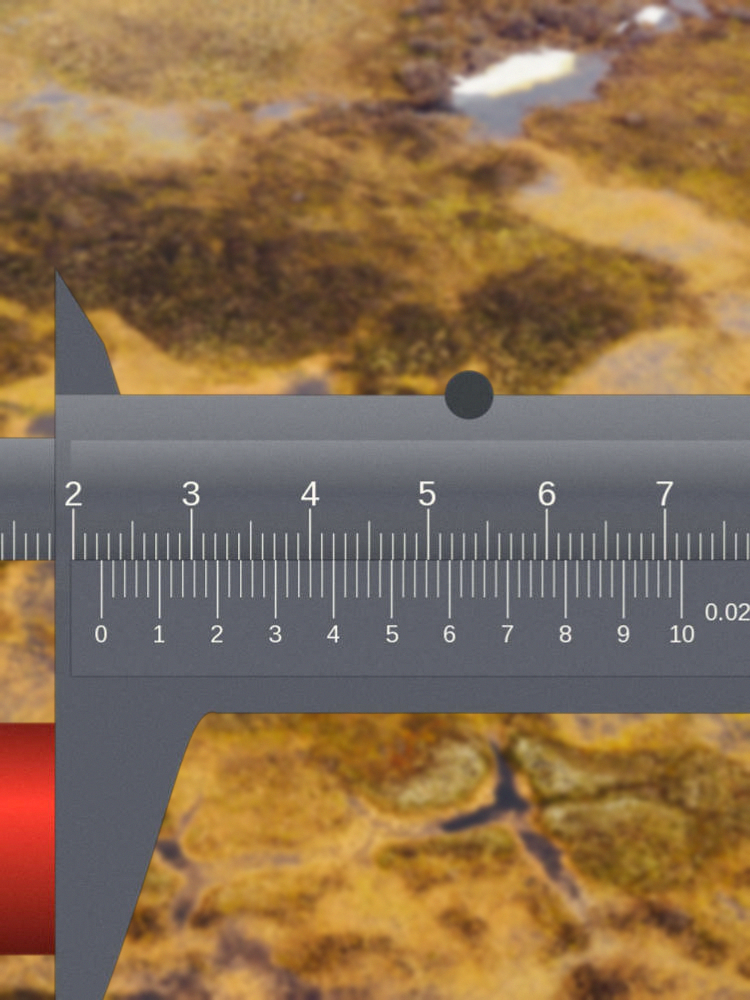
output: **22.4** mm
